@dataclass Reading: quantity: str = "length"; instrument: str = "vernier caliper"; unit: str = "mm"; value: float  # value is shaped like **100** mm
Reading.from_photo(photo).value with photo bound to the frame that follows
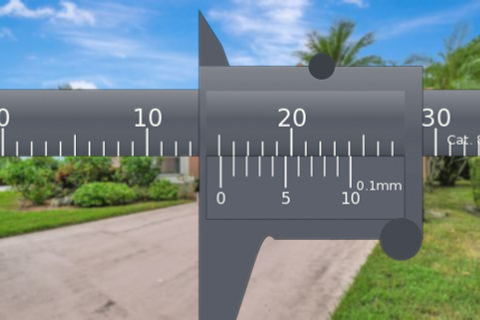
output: **15.1** mm
